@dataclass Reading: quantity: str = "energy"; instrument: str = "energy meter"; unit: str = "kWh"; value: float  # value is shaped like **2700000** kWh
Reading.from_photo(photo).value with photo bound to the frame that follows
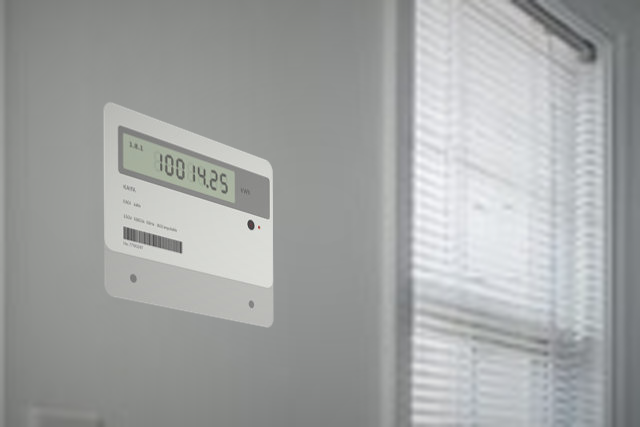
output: **10014.25** kWh
